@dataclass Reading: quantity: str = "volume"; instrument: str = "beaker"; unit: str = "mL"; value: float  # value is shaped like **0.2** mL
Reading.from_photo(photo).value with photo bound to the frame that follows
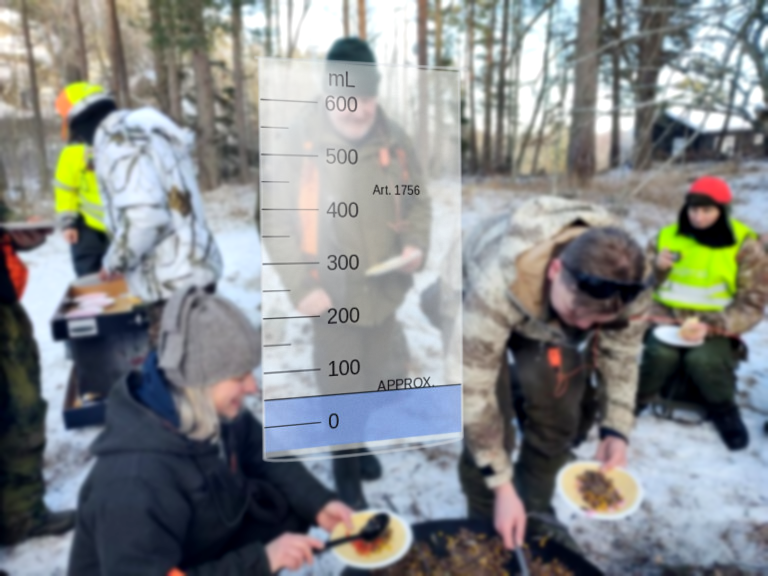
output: **50** mL
